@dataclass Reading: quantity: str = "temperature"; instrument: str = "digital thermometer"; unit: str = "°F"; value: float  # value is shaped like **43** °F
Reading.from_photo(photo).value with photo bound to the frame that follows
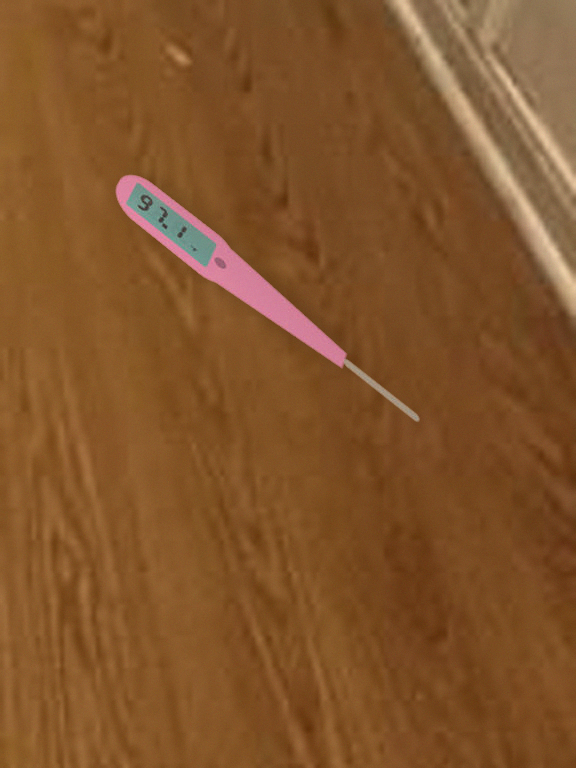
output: **97.1** °F
